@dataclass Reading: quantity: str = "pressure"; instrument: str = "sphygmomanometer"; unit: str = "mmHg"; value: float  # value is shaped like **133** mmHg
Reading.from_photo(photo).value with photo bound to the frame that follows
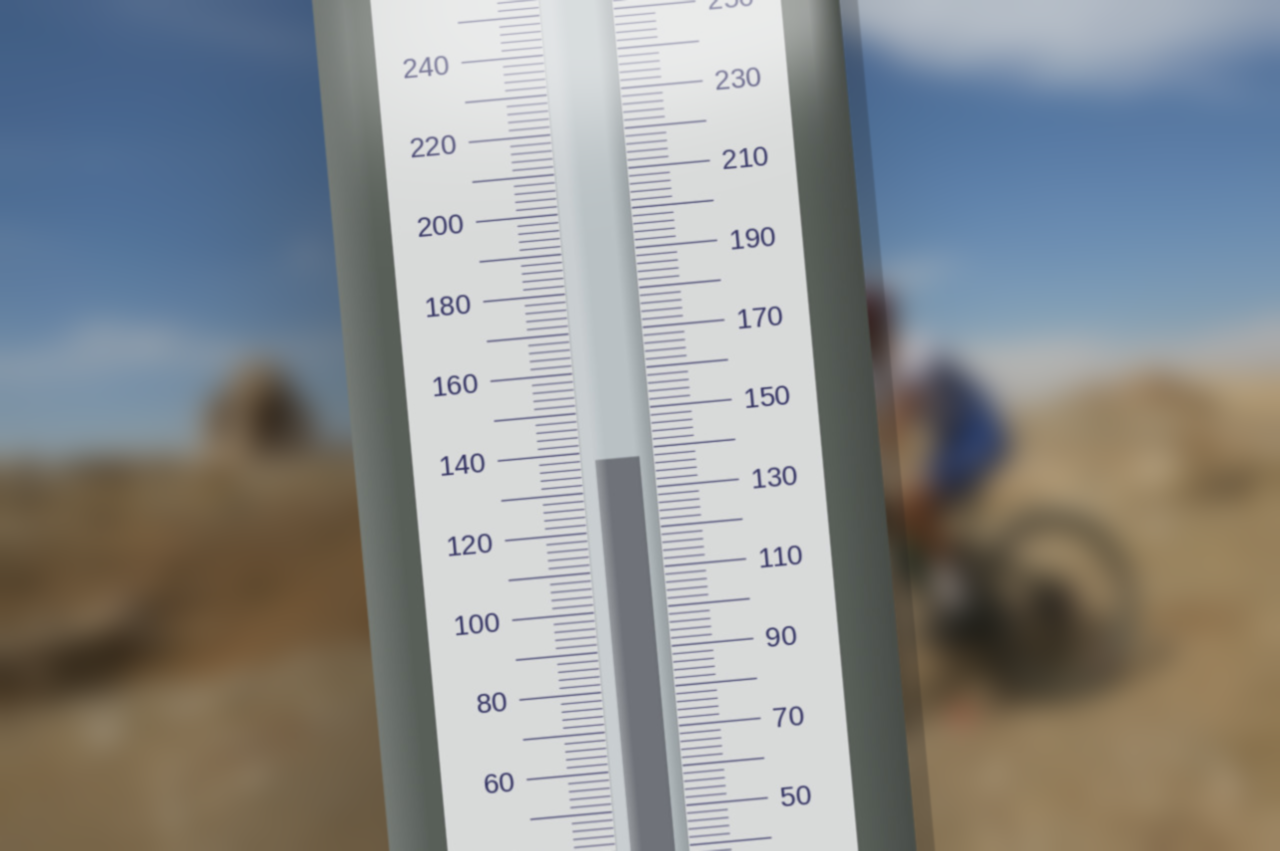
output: **138** mmHg
